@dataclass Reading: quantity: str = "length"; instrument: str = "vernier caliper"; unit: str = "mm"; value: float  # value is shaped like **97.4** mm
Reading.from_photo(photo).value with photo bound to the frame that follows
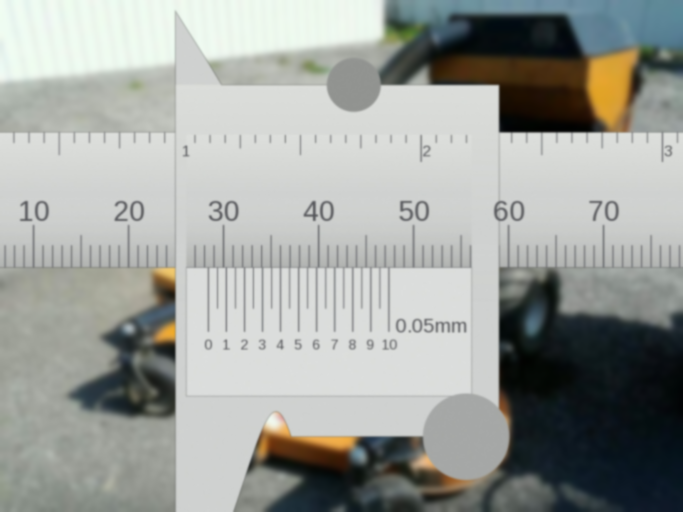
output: **28.4** mm
